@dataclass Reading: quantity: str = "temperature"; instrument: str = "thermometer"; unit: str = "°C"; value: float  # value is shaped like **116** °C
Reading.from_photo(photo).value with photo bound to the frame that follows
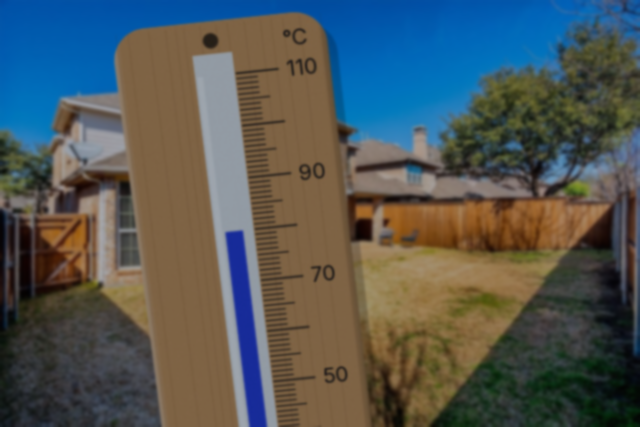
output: **80** °C
